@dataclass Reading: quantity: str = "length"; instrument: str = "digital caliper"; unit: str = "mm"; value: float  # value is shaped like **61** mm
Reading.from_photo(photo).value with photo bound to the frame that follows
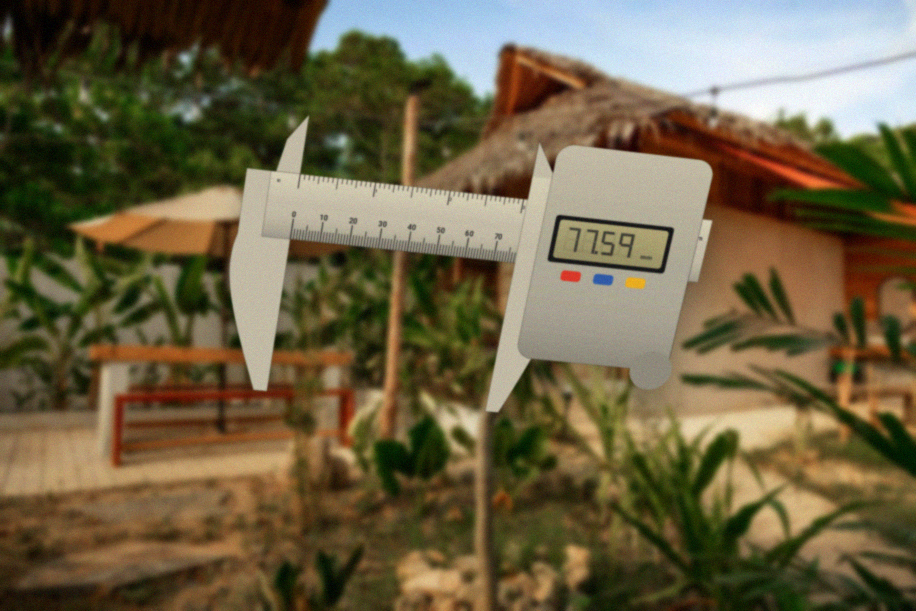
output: **77.59** mm
